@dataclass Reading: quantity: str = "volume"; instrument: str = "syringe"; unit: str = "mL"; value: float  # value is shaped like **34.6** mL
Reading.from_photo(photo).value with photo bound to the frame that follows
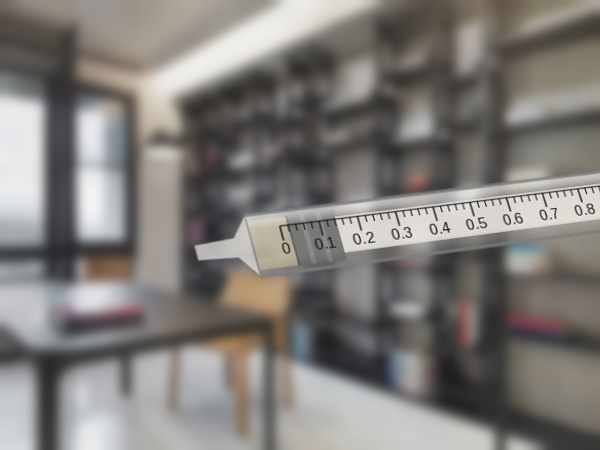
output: **0.02** mL
